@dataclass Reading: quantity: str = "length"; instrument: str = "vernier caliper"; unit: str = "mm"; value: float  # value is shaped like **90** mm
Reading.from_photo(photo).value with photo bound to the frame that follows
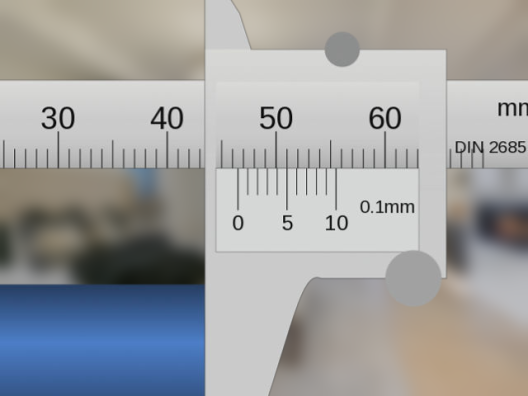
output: **46.5** mm
